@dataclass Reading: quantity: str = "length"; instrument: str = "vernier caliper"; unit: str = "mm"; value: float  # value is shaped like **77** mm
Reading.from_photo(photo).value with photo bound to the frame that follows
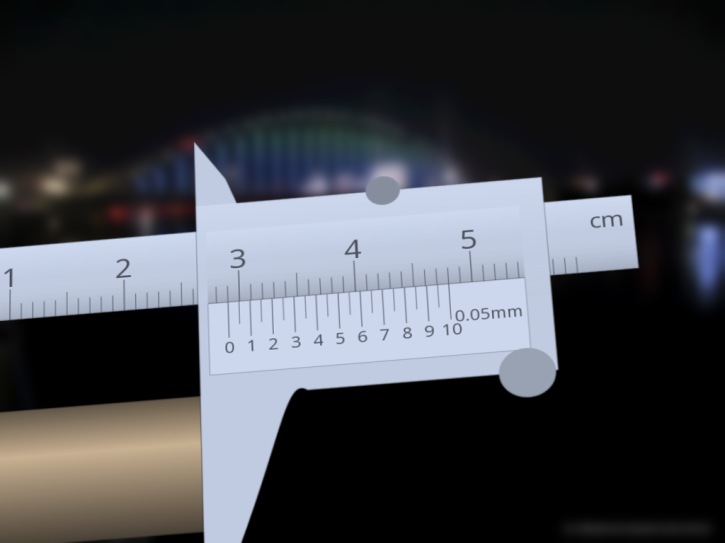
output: **29.0** mm
